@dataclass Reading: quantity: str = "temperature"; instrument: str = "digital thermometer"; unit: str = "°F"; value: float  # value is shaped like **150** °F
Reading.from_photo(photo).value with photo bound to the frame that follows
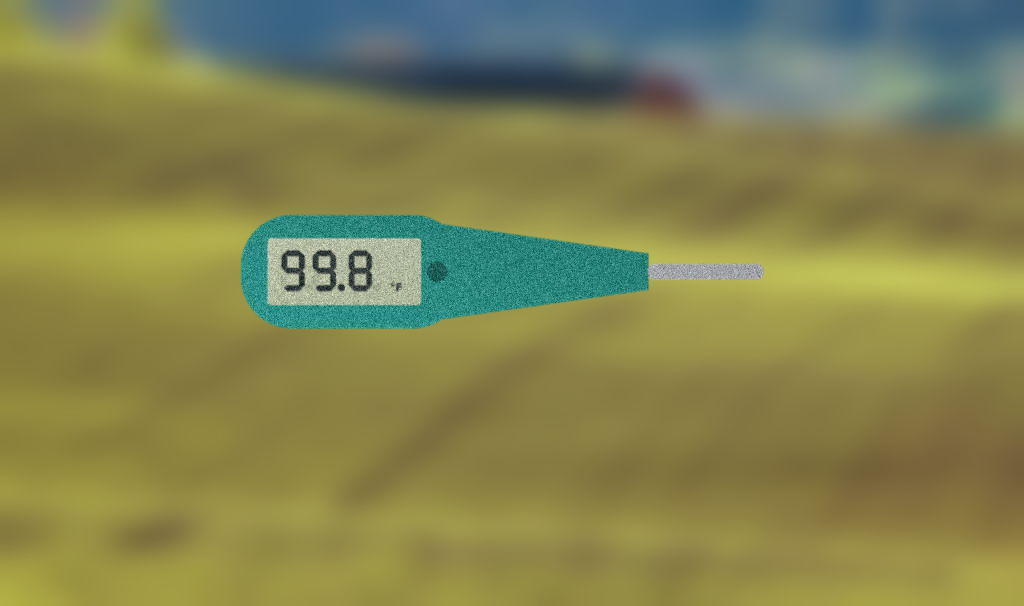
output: **99.8** °F
